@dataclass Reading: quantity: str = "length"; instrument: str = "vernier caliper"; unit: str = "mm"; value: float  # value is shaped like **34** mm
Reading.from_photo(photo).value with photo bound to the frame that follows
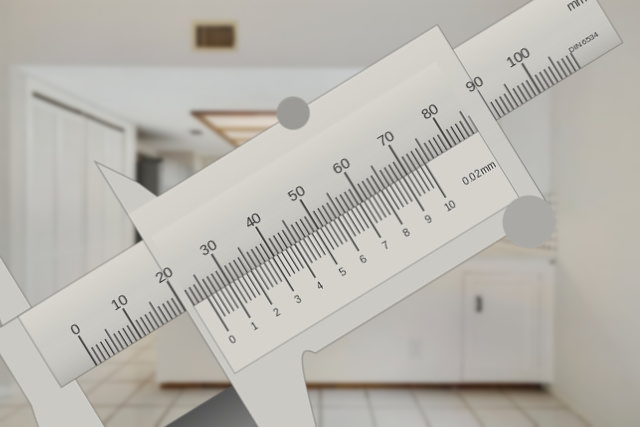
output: **25.0** mm
